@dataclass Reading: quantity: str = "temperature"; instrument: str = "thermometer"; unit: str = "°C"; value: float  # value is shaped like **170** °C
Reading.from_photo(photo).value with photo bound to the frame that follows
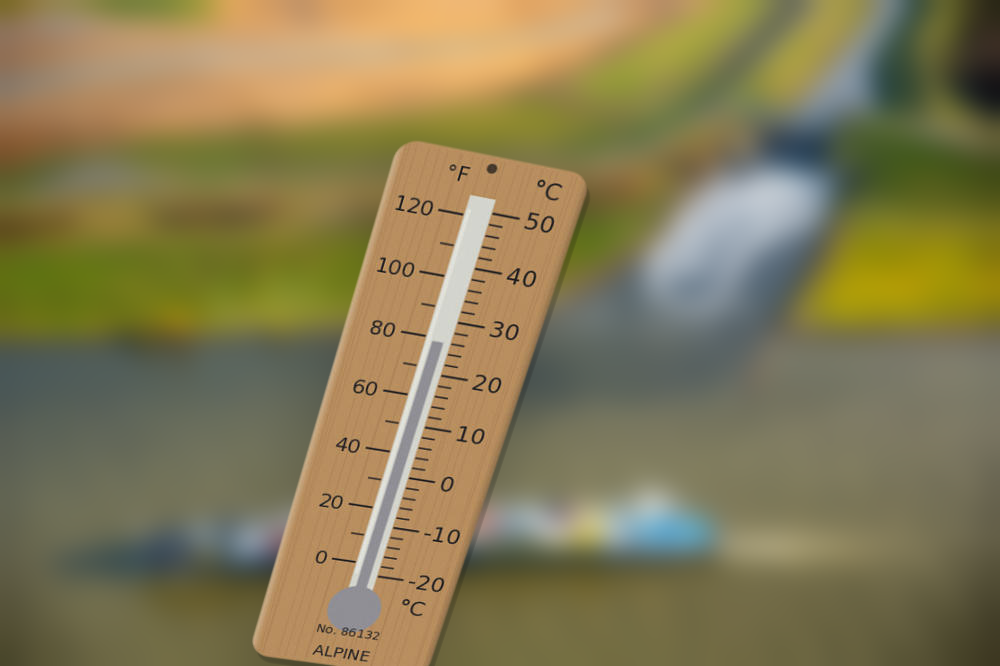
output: **26** °C
